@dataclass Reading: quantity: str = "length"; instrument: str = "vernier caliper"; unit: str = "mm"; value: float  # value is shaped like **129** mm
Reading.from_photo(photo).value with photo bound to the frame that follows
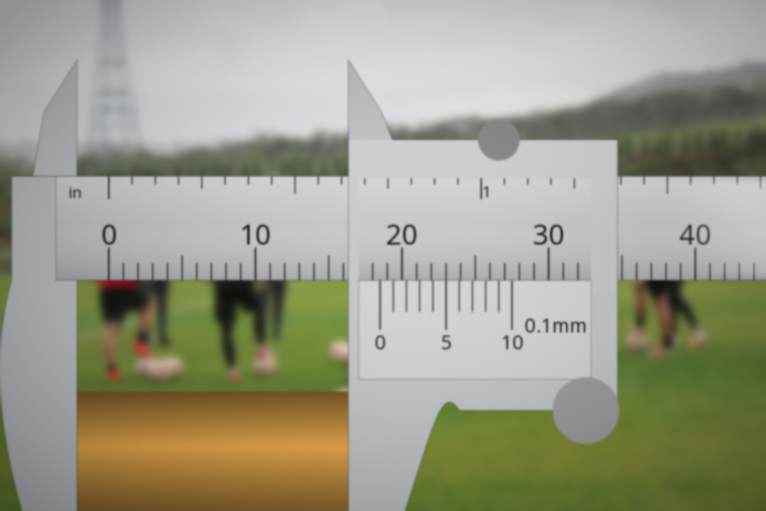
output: **18.5** mm
